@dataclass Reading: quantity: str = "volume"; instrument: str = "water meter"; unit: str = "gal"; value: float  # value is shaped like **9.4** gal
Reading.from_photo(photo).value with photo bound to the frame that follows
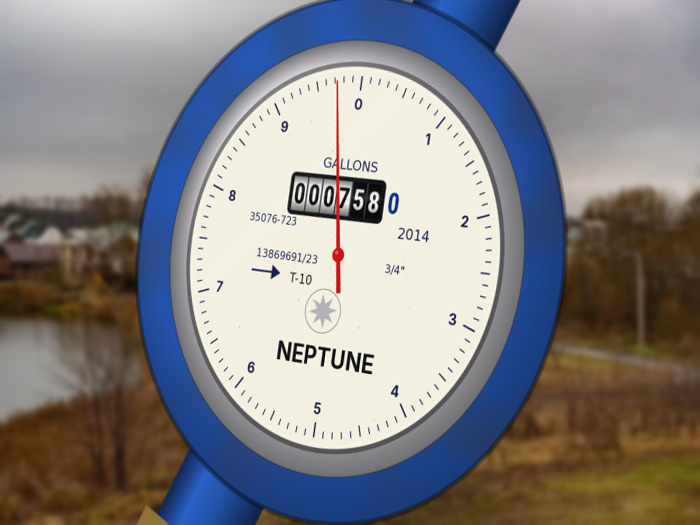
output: **7579.7** gal
